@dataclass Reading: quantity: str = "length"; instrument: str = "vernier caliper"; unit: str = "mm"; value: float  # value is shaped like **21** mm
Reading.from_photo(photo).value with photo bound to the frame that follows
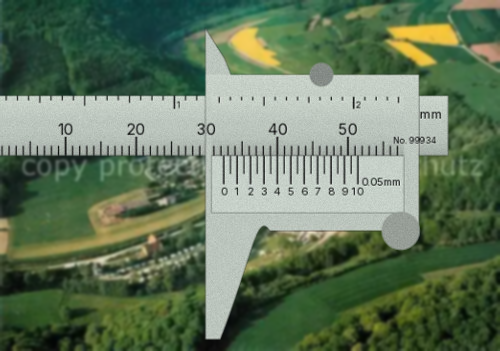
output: **32.4** mm
